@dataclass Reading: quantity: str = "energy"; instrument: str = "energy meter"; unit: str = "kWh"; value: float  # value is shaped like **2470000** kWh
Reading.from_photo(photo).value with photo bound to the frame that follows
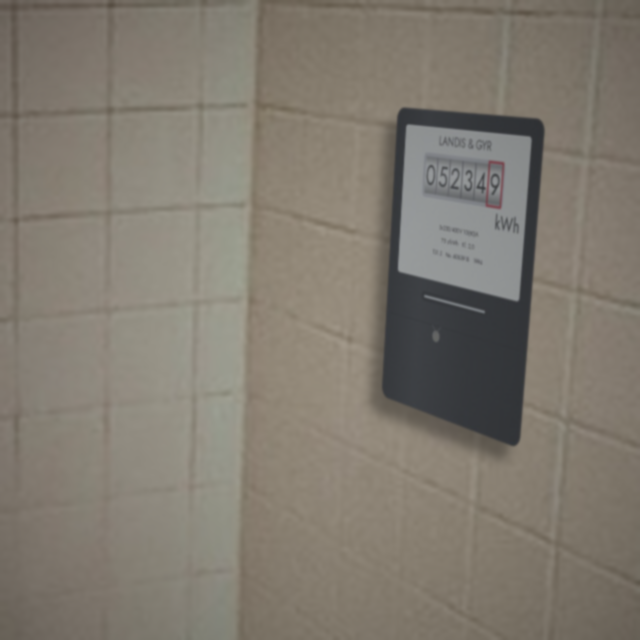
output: **5234.9** kWh
